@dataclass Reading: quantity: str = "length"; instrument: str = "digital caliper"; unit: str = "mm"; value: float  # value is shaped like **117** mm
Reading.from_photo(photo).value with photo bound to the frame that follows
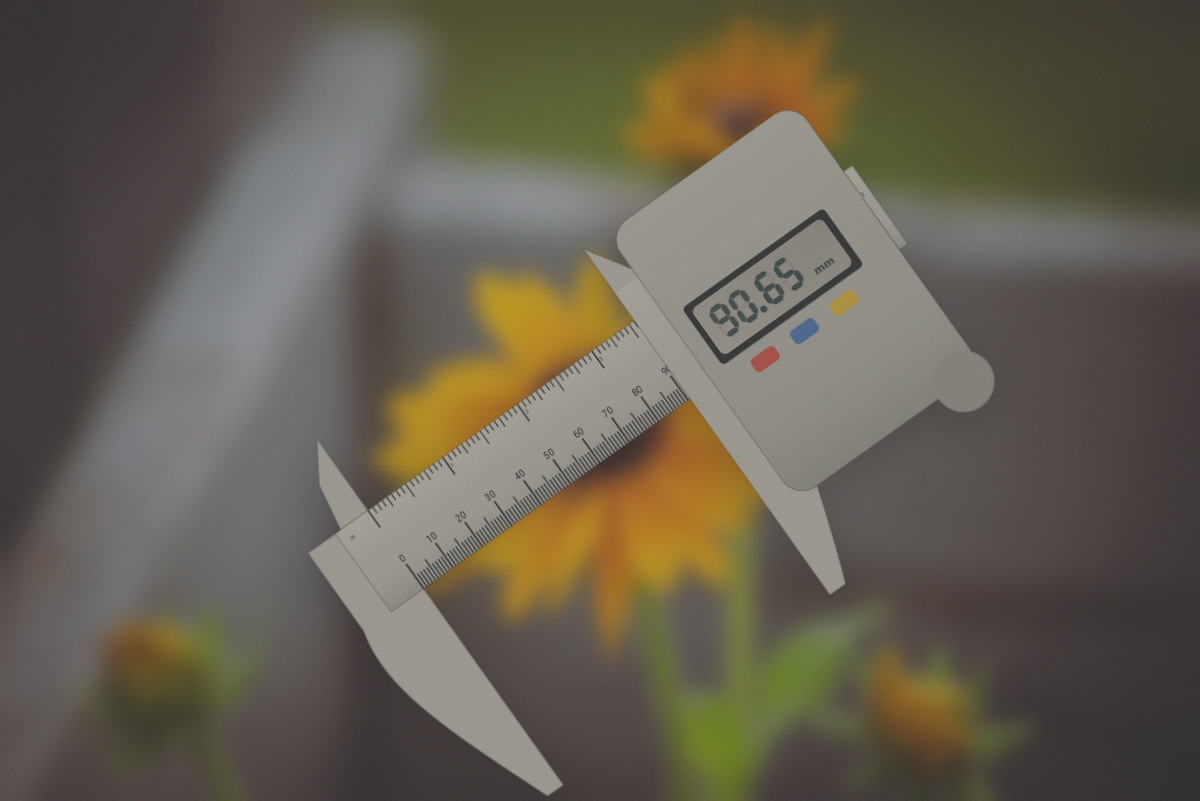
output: **90.65** mm
